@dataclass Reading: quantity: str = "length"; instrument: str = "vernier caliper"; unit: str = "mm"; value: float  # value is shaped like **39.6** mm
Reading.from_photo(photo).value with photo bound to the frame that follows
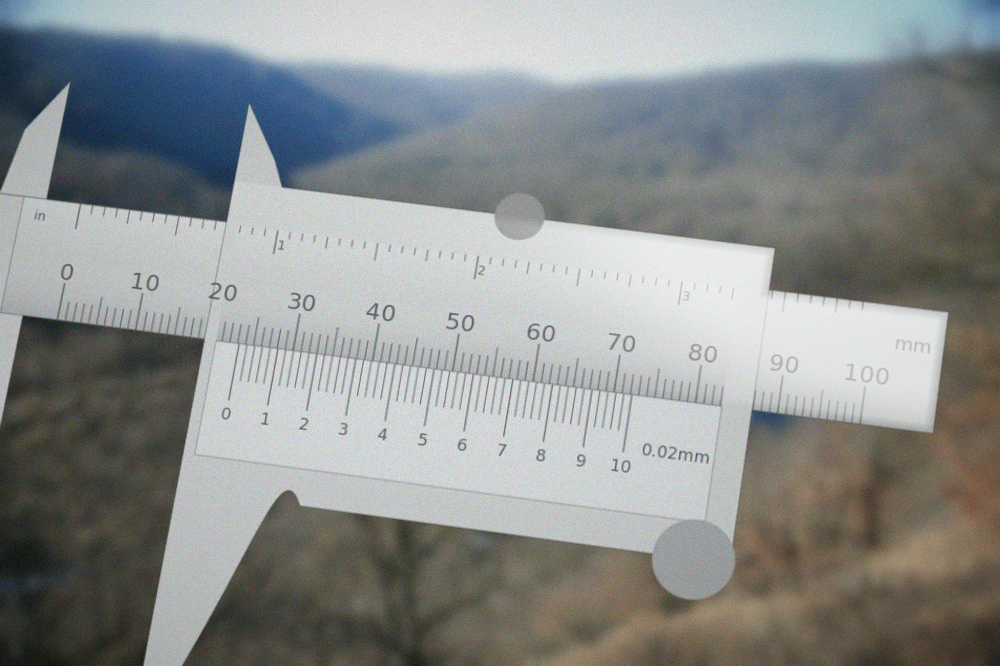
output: **23.2** mm
